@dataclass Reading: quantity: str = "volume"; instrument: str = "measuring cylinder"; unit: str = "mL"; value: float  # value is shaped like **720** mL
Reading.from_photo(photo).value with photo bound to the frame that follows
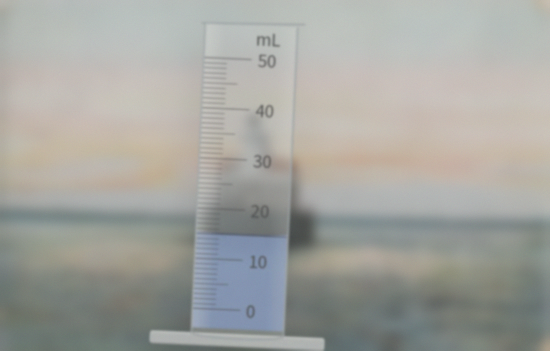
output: **15** mL
